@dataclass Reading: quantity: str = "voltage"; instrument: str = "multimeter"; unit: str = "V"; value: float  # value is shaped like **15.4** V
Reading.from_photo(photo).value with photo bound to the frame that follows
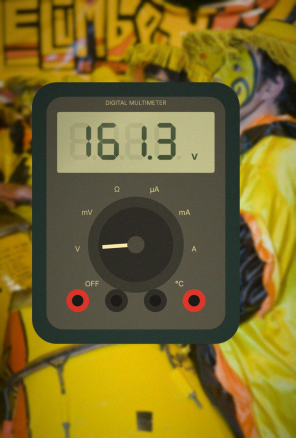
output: **161.3** V
